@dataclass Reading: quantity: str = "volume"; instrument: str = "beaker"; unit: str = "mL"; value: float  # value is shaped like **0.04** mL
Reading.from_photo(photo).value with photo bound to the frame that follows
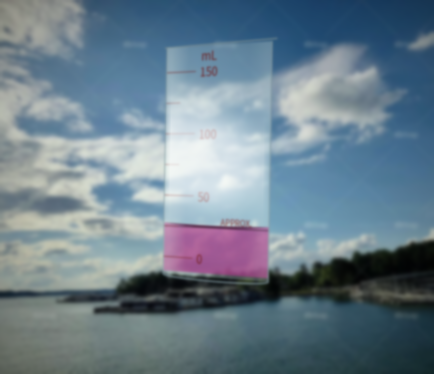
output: **25** mL
